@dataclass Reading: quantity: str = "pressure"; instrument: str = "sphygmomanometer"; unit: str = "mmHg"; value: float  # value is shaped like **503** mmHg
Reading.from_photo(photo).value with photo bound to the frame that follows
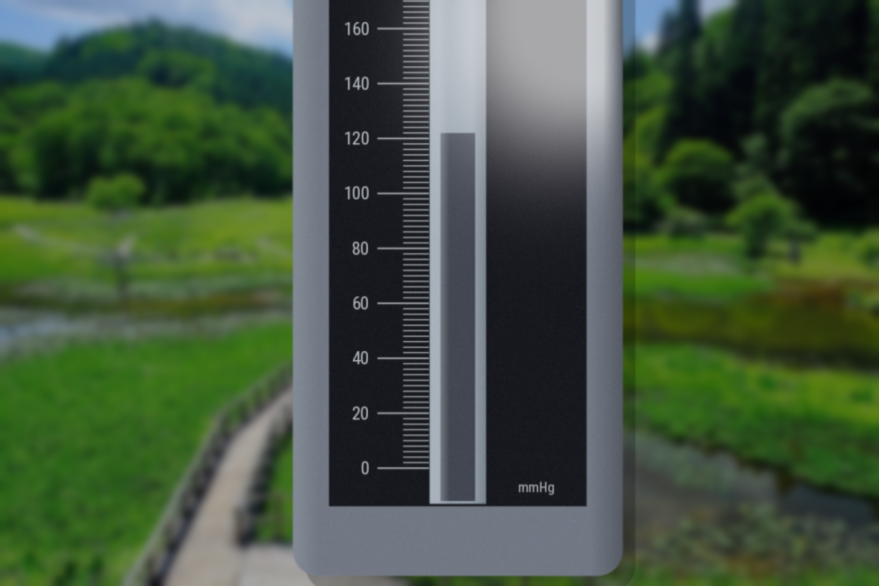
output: **122** mmHg
